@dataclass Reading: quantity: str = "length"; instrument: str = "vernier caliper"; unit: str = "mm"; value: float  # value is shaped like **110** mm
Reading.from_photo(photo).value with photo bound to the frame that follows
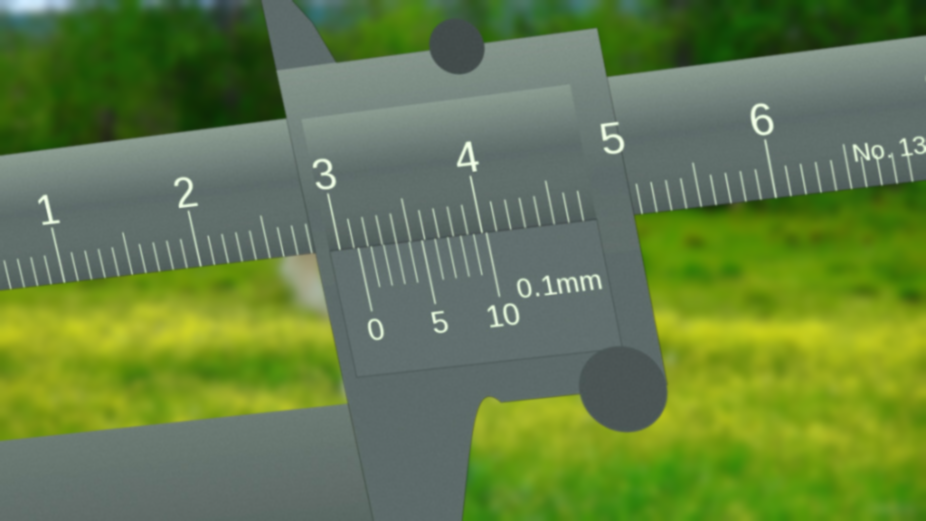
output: **31.3** mm
